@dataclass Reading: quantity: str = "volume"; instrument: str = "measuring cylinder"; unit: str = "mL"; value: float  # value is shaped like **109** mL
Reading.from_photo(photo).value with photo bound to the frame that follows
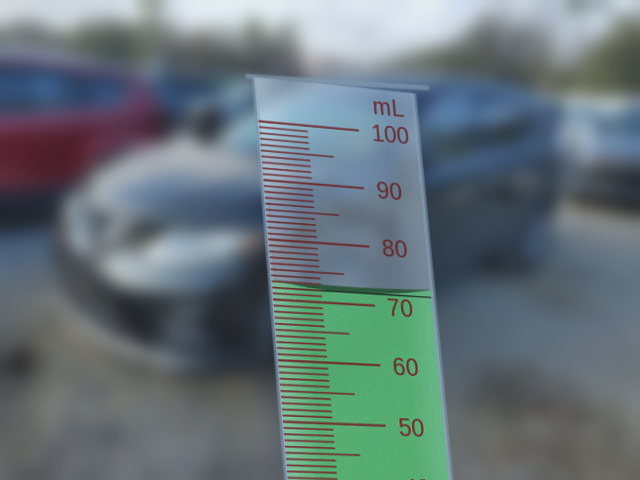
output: **72** mL
